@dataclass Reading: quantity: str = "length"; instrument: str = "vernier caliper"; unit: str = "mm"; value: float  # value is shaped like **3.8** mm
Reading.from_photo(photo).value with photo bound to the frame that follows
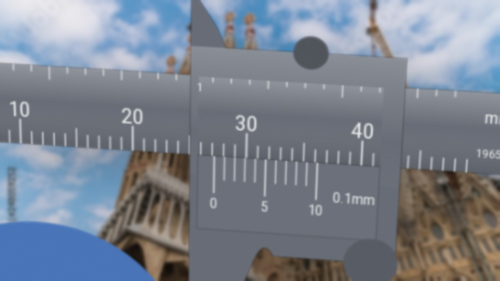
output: **27.2** mm
